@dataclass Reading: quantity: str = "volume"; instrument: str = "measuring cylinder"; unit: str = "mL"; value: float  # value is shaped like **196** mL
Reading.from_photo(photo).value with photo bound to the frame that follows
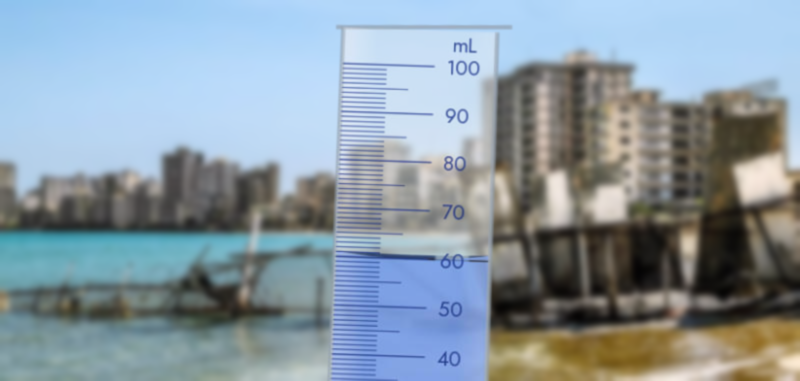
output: **60** mL
